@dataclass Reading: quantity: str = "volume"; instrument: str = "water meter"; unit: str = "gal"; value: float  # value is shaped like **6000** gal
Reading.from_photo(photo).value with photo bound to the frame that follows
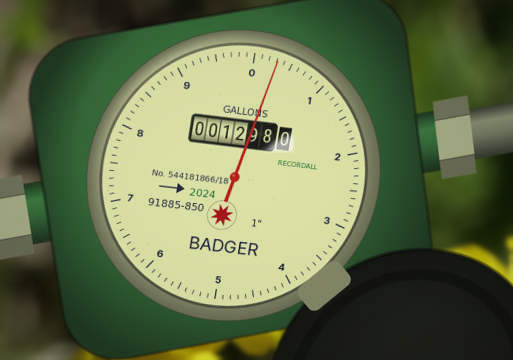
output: **12980.3** gal
